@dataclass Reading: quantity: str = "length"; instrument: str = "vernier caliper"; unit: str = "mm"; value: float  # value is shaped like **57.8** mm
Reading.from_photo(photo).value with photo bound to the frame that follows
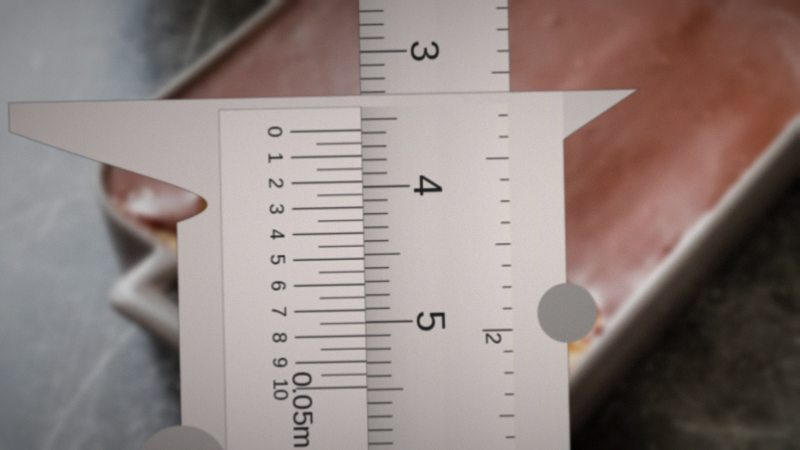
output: **35.8** mm
